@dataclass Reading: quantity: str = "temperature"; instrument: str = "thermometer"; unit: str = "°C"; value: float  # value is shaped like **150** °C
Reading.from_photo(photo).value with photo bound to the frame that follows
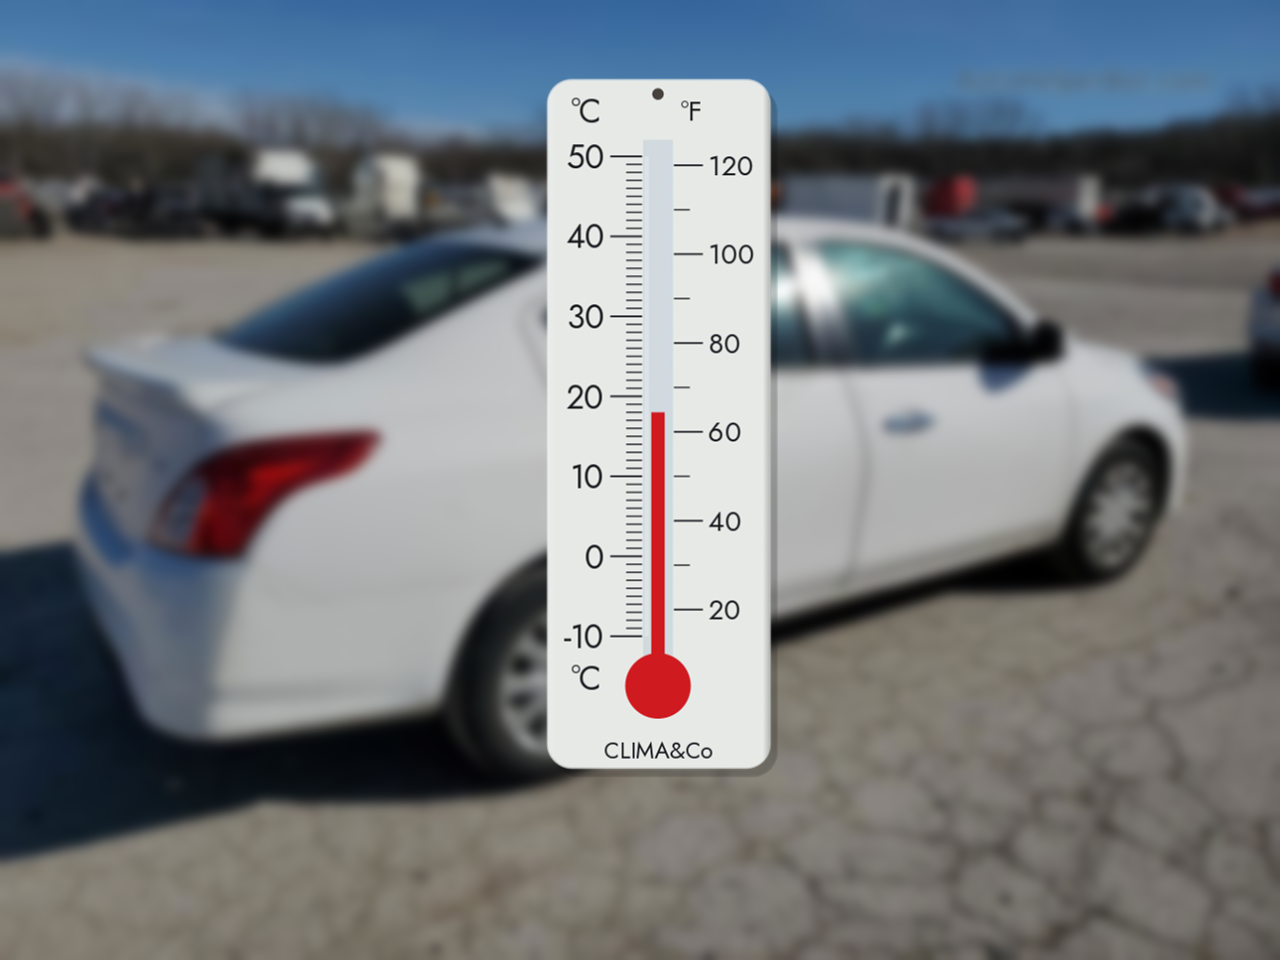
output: **18** °C
